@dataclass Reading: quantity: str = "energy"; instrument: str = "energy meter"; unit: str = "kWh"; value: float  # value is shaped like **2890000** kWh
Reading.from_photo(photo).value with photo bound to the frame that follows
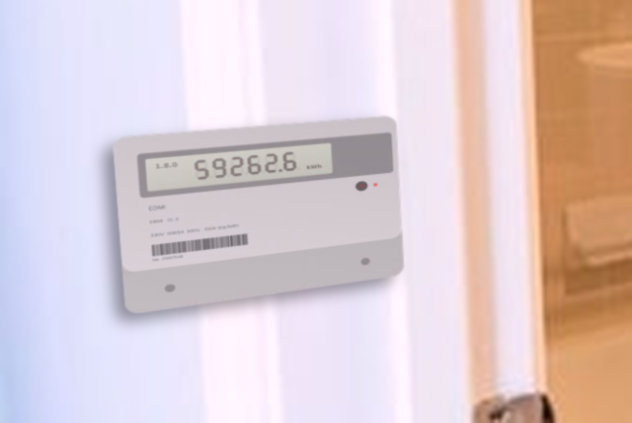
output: **59262.6** kWh
